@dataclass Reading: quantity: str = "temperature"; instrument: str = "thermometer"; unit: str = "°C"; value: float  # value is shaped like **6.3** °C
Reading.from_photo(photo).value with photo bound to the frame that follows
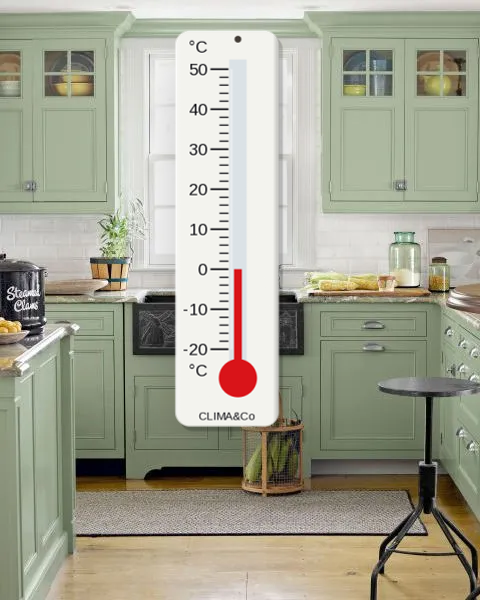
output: **0** °C
